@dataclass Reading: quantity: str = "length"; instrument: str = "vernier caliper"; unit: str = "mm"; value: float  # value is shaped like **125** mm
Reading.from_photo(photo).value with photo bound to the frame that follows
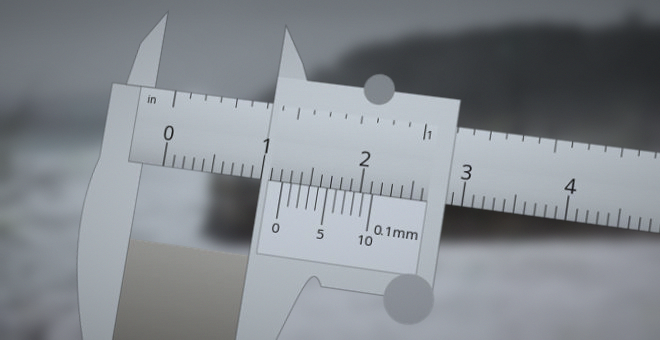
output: **12.2** mm
